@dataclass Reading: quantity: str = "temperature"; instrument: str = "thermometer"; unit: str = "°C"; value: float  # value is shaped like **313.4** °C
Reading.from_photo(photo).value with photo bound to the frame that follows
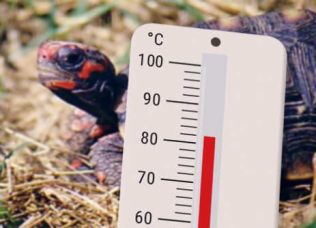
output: **82** °C
